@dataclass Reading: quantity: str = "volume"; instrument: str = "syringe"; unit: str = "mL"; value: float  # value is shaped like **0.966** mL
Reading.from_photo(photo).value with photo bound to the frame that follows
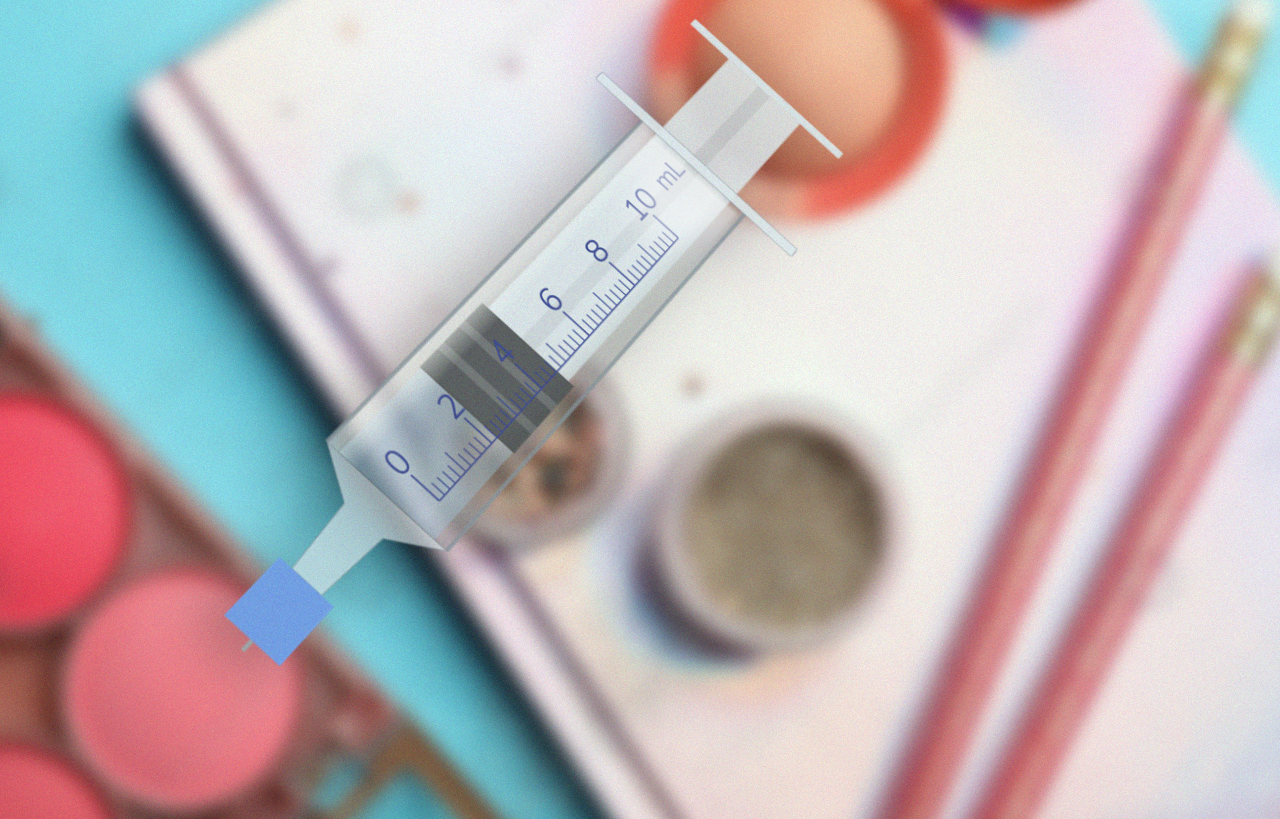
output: **2.2** mL
